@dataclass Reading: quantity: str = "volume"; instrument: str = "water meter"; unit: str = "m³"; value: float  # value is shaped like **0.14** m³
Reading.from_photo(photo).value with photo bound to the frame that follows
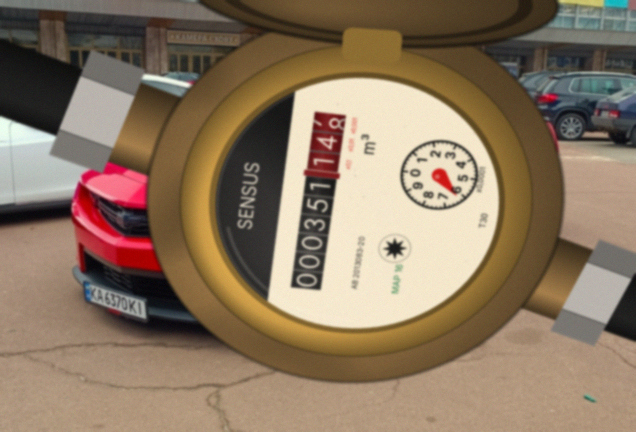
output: **351.1476** m³
